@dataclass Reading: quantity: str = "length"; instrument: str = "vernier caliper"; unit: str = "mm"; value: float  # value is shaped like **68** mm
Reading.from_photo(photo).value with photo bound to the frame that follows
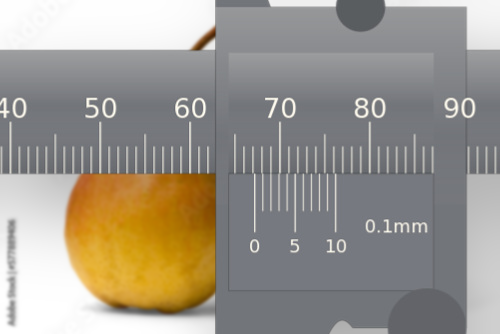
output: **67.2** mm
